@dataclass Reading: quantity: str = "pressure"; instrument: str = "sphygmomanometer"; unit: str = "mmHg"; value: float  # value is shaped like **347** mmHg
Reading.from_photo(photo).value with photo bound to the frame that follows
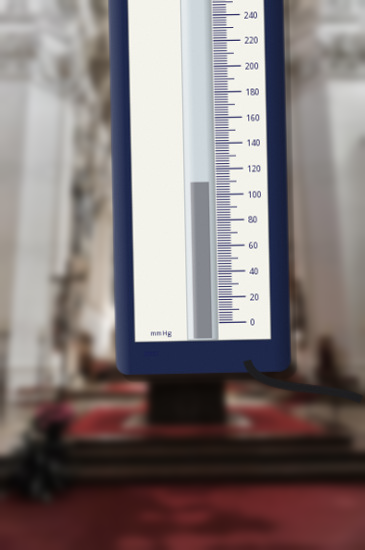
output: **110** mmHg
